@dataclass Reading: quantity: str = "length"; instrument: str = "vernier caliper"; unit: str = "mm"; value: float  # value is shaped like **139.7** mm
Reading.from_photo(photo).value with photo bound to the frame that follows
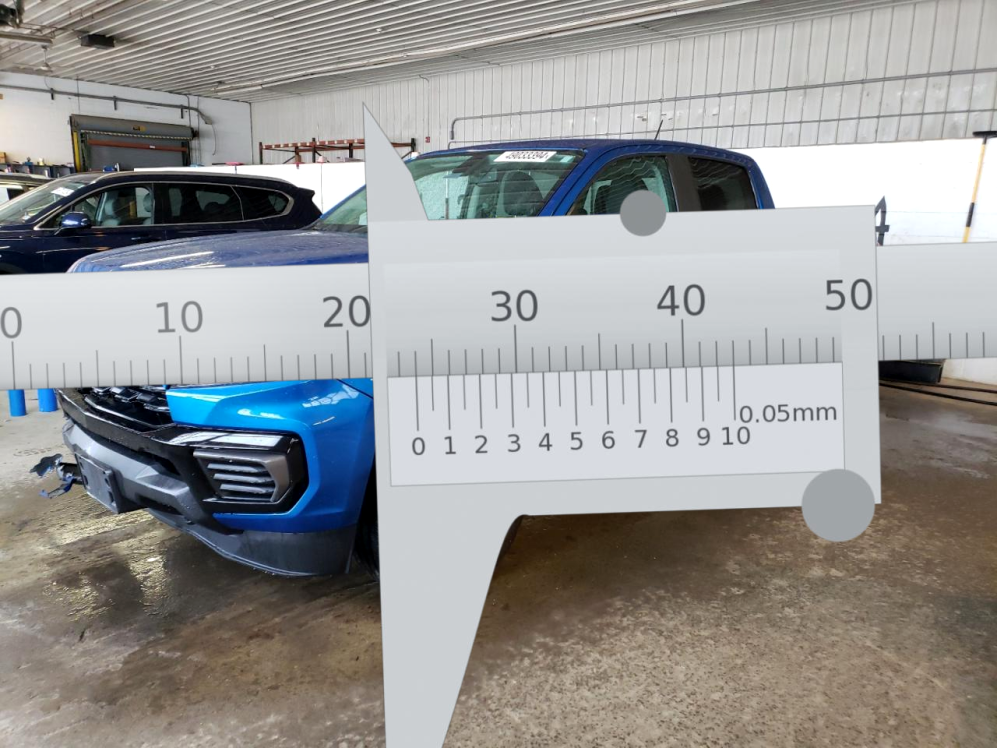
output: **24.0** mm
